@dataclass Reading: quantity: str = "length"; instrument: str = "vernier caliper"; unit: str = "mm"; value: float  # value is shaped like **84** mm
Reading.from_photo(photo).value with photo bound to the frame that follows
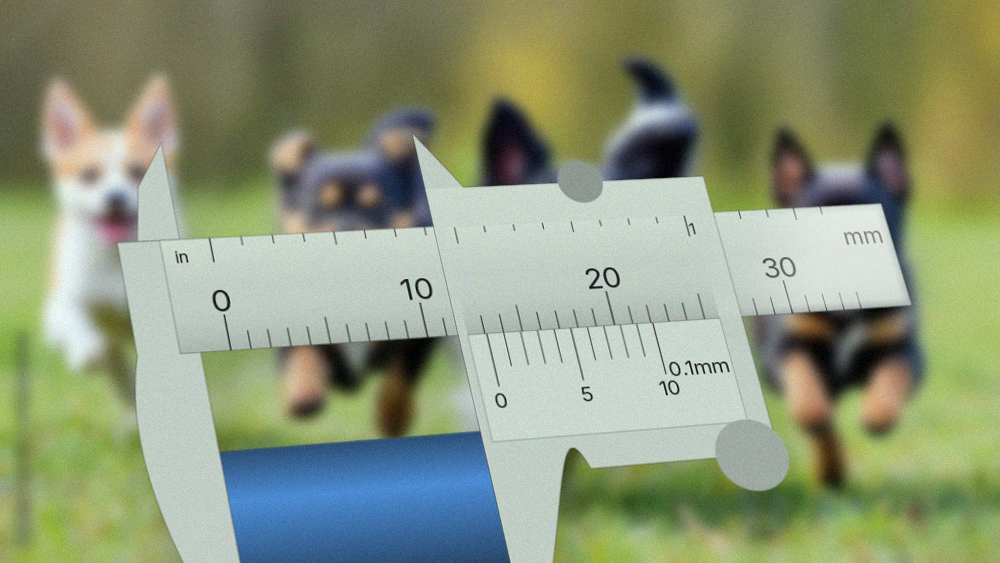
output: **13.1** mm
